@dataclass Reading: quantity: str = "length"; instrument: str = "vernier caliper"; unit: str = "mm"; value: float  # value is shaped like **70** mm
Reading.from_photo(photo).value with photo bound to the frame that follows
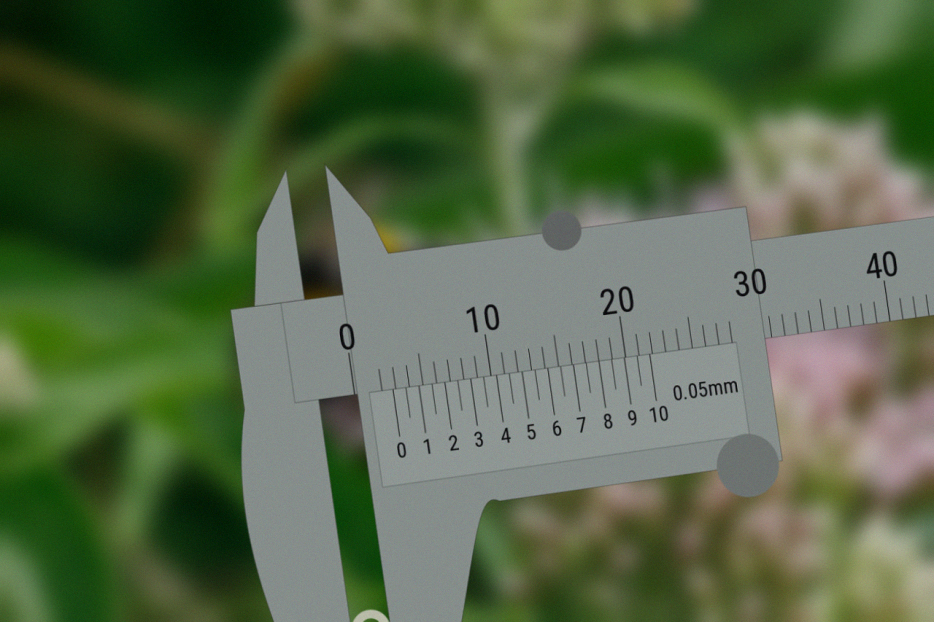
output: **2.8** mm
